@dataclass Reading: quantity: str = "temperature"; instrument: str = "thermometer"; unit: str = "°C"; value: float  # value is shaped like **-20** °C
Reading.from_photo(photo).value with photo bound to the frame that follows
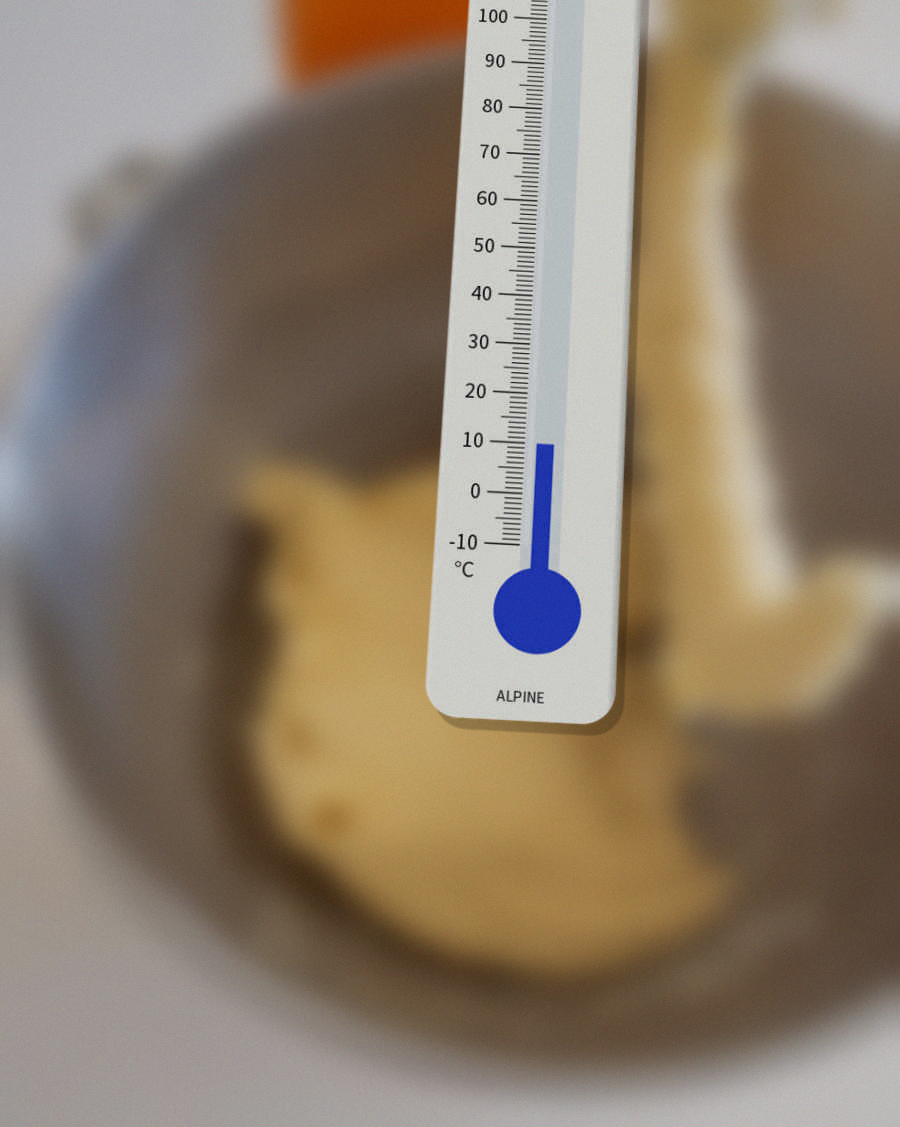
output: **10** °C
